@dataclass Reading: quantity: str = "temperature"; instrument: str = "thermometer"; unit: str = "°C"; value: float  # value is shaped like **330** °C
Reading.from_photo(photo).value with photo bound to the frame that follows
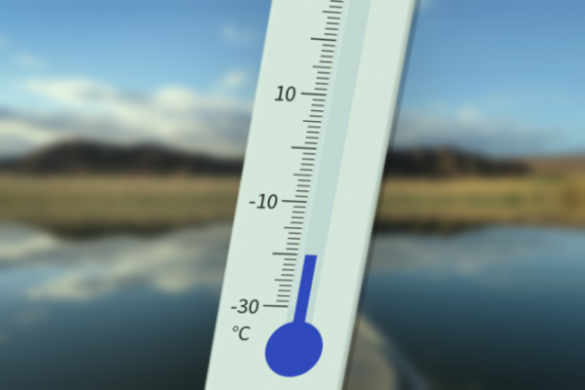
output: **-20** °C
